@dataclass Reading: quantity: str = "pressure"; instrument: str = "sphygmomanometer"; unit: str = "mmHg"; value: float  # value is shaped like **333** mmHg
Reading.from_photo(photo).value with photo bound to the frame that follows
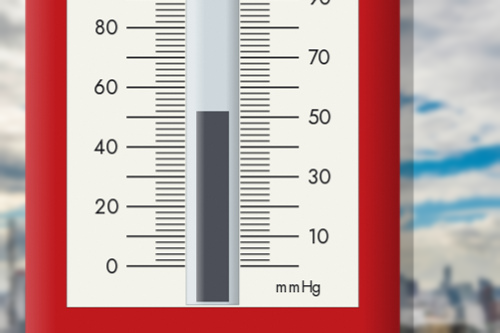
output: **52** mmHg
